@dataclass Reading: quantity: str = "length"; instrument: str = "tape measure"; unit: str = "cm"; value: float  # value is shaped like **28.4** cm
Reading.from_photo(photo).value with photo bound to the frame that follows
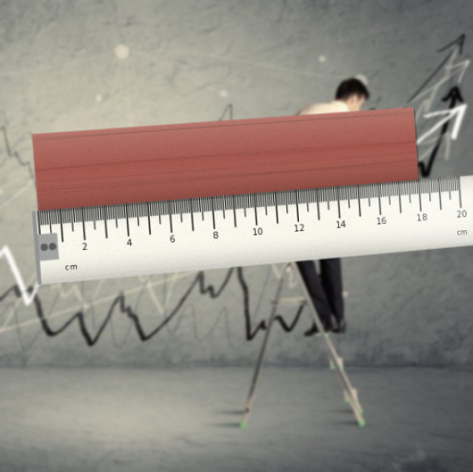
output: **18** cm
